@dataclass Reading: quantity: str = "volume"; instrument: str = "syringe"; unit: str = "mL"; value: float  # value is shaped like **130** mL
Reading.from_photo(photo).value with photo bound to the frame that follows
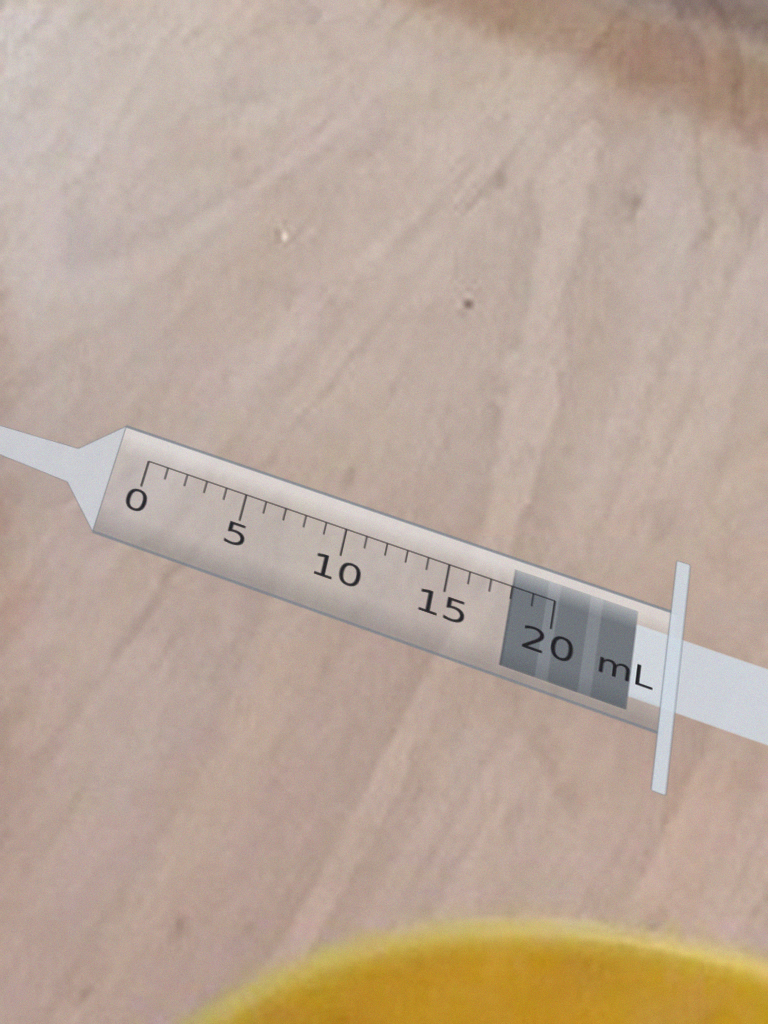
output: **18** mL
